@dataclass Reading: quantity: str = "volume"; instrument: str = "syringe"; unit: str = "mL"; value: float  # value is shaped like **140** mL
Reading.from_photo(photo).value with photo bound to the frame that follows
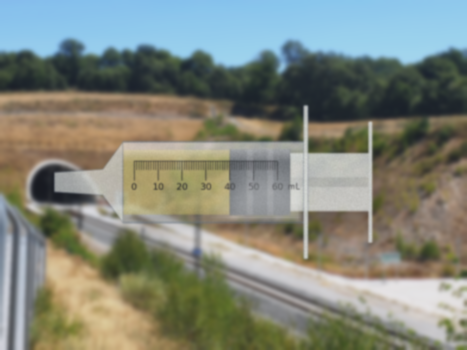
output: **40** mL
